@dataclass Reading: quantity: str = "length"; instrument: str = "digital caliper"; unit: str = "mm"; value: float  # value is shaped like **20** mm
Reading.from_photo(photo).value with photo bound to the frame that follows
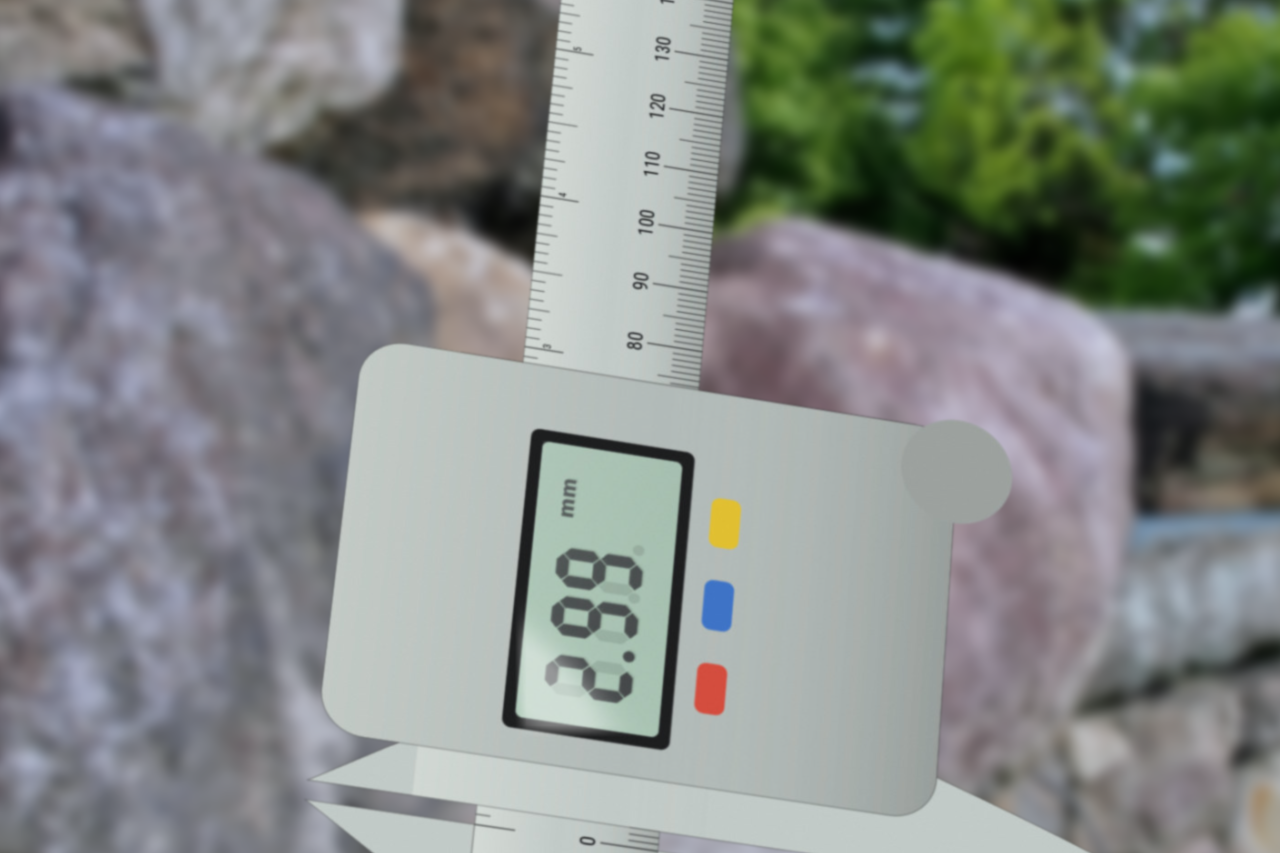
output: **2.99** mm
